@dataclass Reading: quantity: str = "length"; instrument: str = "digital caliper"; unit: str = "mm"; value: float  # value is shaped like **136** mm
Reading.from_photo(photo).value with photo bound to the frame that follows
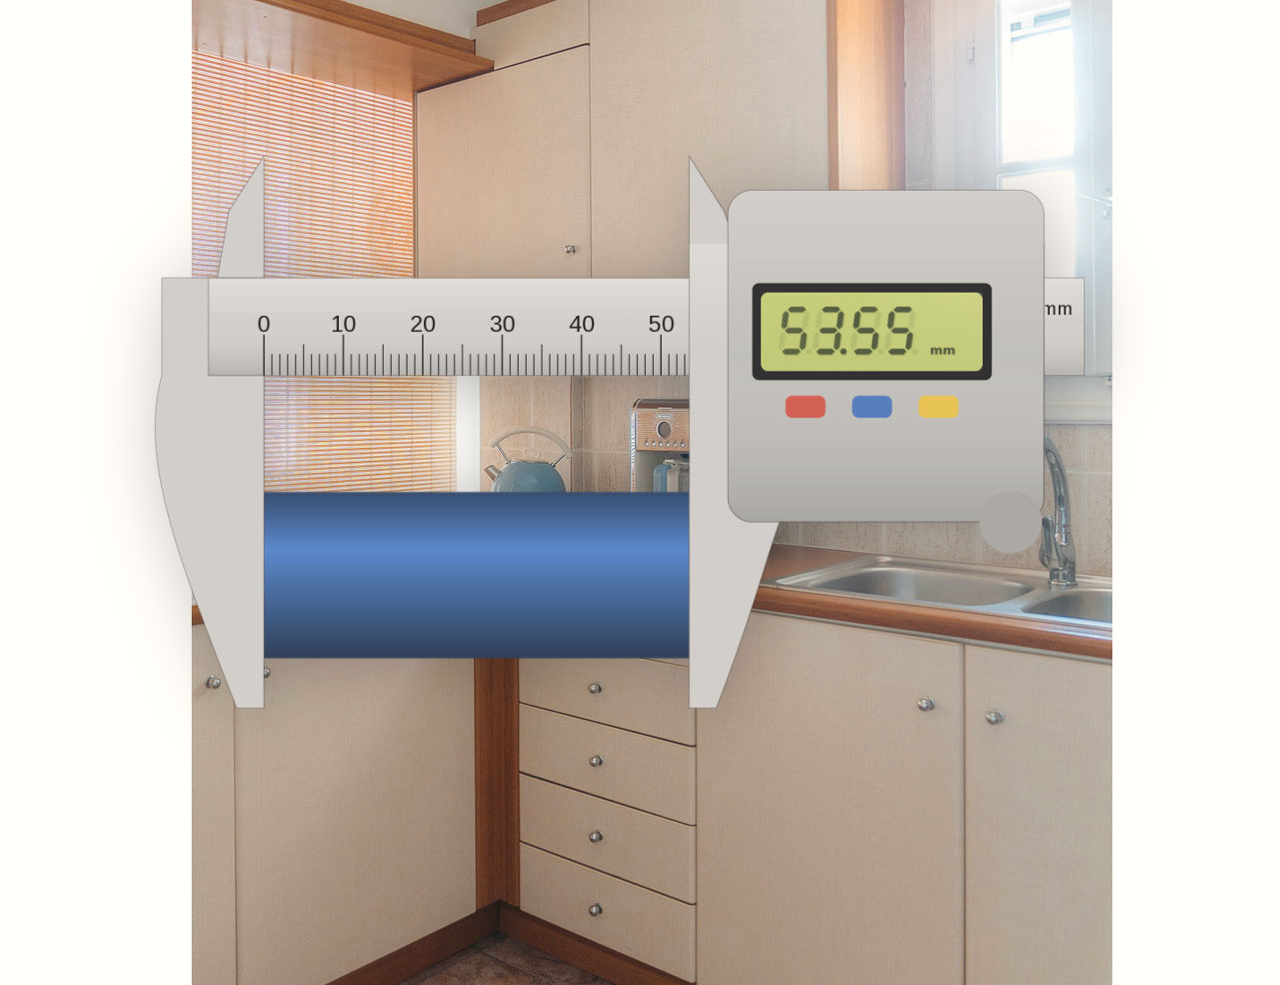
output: **53.55** mm
